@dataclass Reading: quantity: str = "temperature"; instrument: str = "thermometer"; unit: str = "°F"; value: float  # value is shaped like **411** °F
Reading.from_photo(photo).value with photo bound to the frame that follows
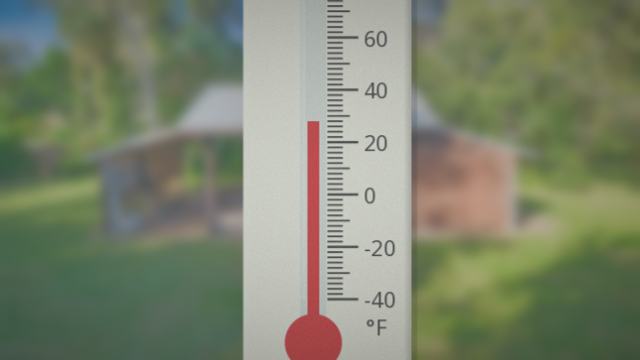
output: **28** °F
